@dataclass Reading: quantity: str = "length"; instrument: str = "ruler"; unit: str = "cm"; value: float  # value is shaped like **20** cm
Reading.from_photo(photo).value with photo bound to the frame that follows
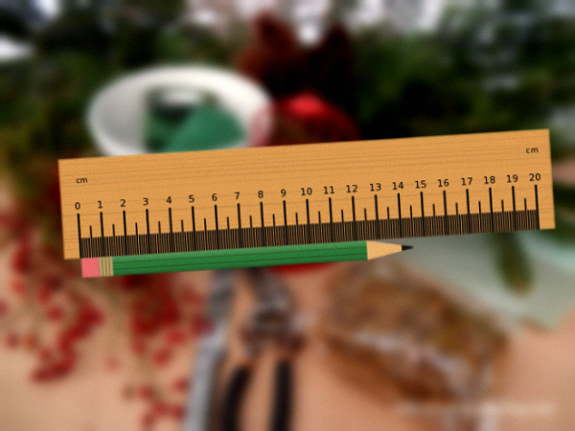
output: **14.5** cm
